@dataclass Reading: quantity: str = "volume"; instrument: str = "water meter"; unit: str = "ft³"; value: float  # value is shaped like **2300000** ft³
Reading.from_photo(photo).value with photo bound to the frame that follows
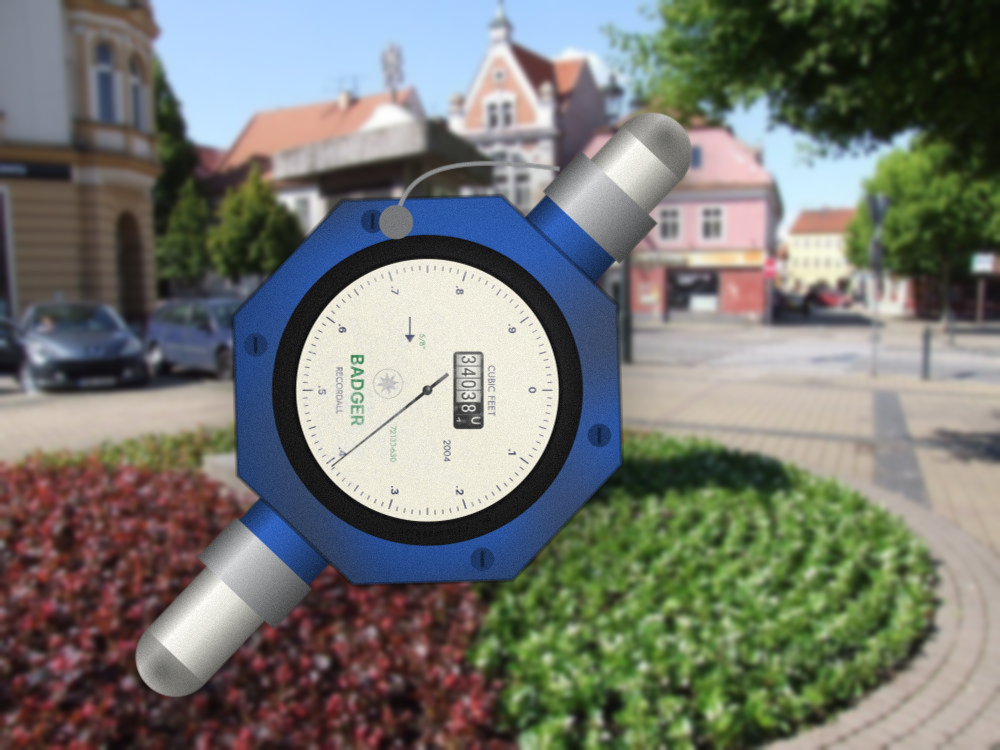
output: **340380.39** ft³
